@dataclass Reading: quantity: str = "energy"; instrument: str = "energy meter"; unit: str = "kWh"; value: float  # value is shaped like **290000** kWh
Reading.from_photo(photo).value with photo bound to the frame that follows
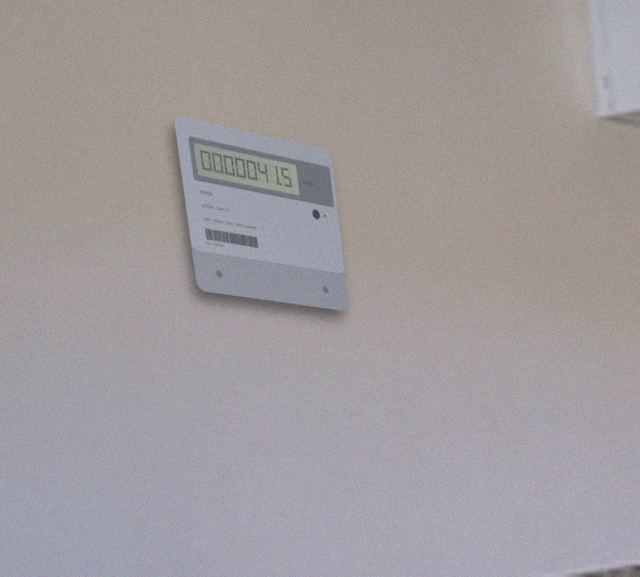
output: **41.5** kWh
